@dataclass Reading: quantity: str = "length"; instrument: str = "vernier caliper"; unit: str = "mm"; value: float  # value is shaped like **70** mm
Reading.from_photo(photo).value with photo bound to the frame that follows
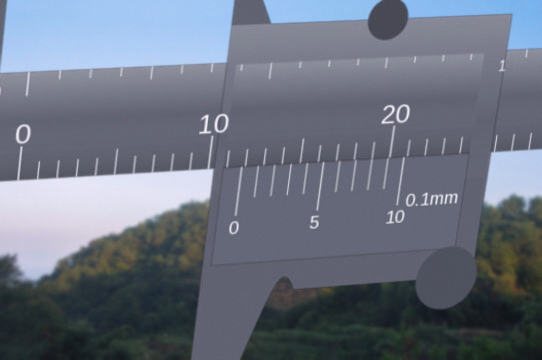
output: **11.8** mm
